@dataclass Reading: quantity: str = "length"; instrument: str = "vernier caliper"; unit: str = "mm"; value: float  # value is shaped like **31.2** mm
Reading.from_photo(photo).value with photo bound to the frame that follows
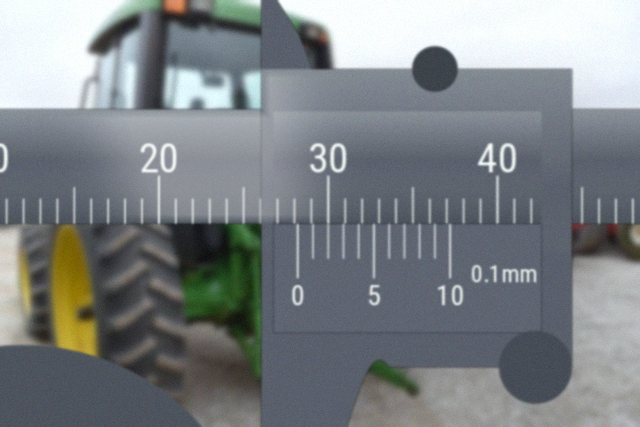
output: **28.2** mm
